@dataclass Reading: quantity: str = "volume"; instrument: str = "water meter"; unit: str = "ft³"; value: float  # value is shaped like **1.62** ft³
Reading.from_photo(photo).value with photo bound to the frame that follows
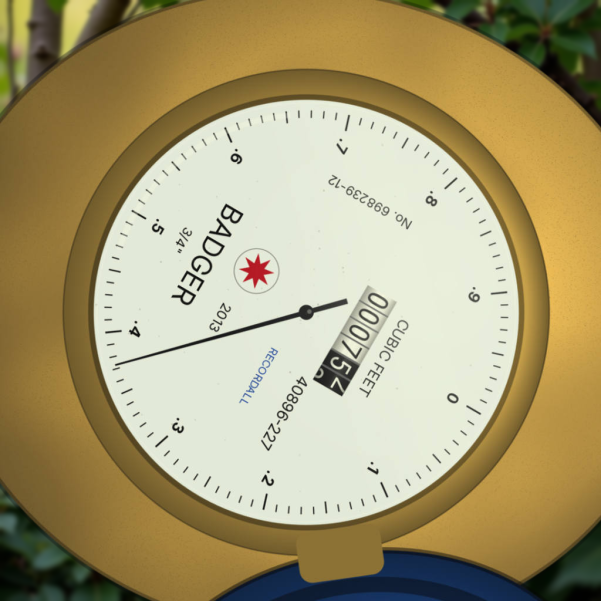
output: **752.37** ft³
